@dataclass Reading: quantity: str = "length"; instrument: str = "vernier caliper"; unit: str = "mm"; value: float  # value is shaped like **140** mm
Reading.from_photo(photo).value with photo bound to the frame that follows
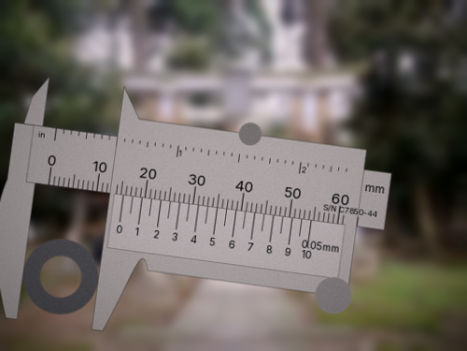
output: **15.5** mm
